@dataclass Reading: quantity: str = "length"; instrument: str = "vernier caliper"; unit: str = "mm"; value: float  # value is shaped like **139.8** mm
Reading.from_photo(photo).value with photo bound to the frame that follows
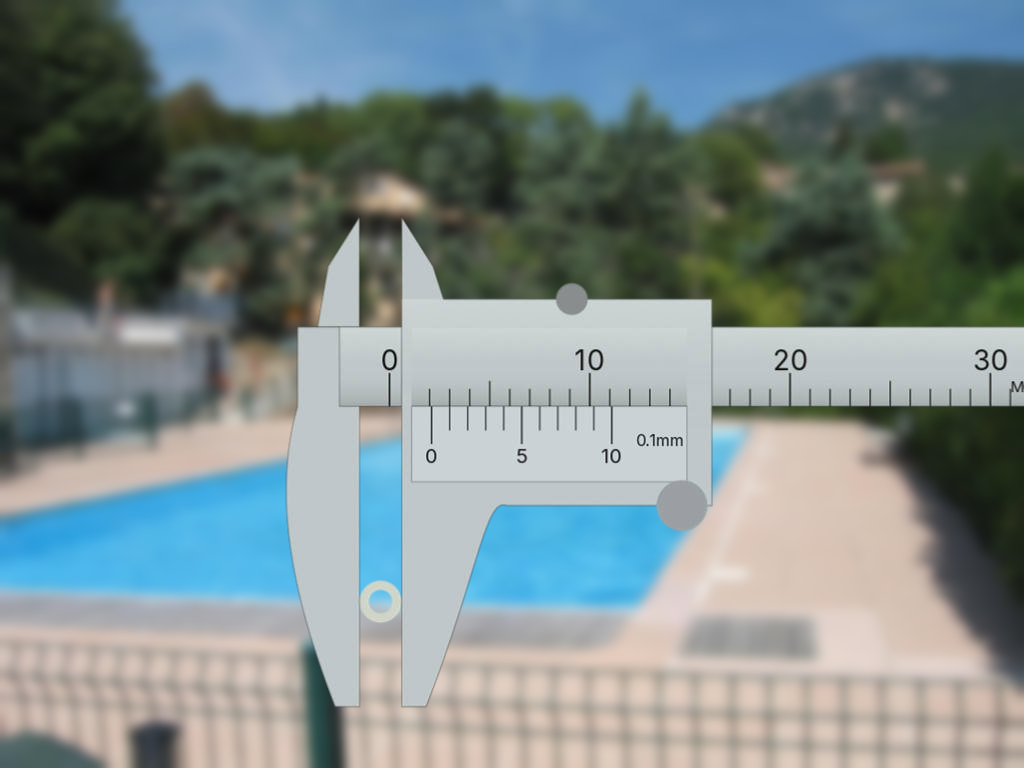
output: **2.1** mm
